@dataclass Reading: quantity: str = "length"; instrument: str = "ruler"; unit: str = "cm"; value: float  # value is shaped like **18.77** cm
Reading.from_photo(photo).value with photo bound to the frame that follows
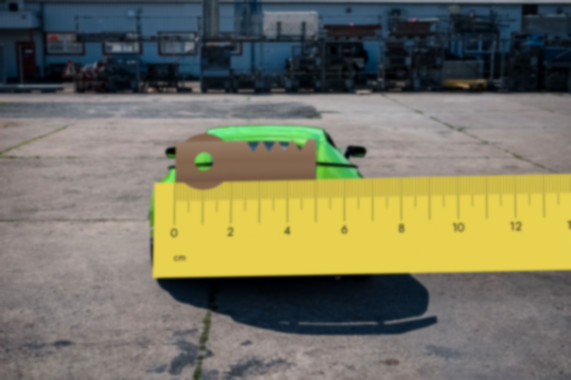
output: **5** cm
